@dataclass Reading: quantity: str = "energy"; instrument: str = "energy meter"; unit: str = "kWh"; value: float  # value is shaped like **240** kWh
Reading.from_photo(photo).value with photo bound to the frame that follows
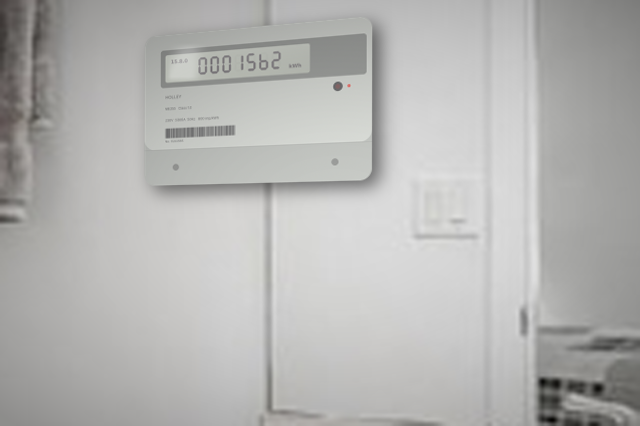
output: **1562** kWh
